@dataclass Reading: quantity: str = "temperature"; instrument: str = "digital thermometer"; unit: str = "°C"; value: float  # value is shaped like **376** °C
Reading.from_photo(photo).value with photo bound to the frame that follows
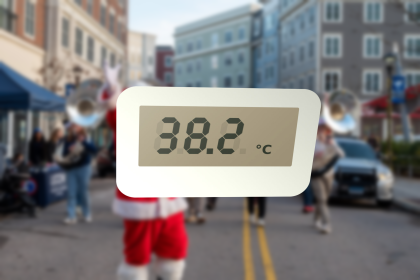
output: **38.2** °C
